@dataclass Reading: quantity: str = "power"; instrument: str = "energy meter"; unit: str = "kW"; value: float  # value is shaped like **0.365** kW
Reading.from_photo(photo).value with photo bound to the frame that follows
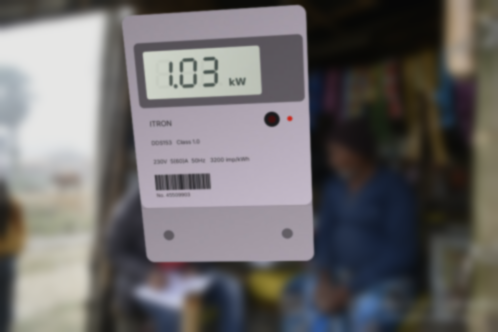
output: **1.03** kW
